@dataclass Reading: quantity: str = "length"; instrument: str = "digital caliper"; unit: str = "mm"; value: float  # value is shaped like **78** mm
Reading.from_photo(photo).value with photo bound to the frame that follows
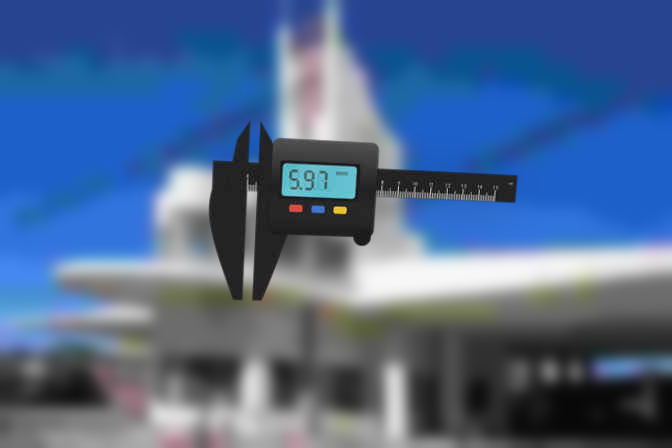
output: **5.97** mm
